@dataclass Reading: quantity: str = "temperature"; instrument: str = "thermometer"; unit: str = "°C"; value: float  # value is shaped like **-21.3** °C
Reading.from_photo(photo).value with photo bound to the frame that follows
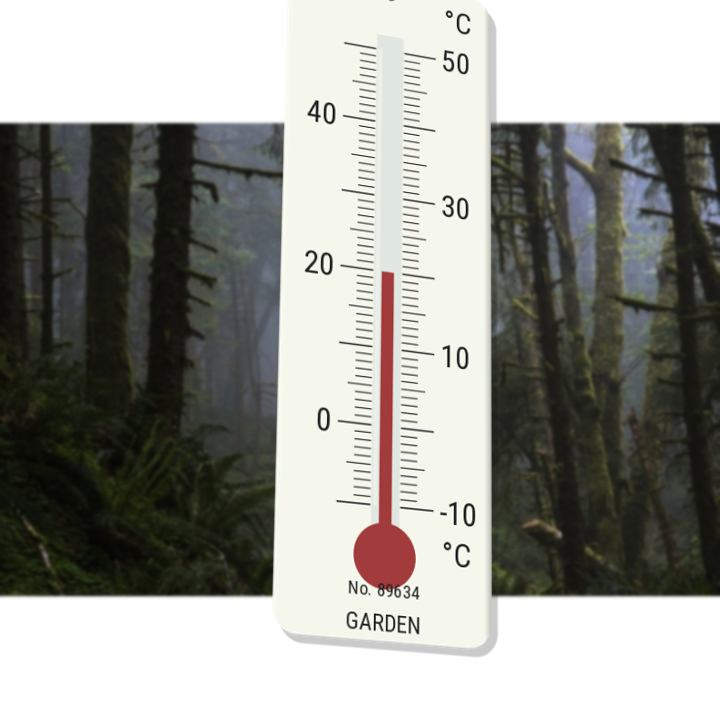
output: **20** °C
